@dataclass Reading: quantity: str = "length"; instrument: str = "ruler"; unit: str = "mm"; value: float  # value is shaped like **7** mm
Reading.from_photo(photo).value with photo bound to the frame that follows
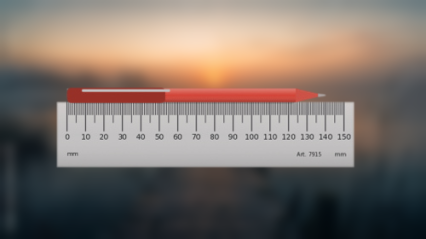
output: **140** mm
